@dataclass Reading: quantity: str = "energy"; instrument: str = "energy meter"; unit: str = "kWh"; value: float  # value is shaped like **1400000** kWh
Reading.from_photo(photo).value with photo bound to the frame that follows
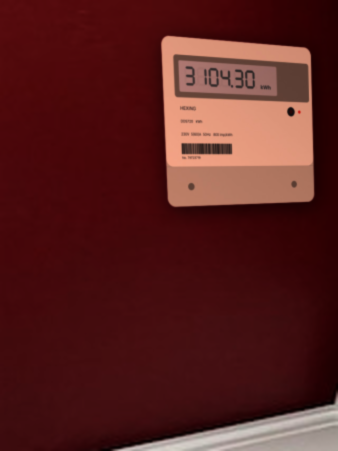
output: **3104.30** kWh
